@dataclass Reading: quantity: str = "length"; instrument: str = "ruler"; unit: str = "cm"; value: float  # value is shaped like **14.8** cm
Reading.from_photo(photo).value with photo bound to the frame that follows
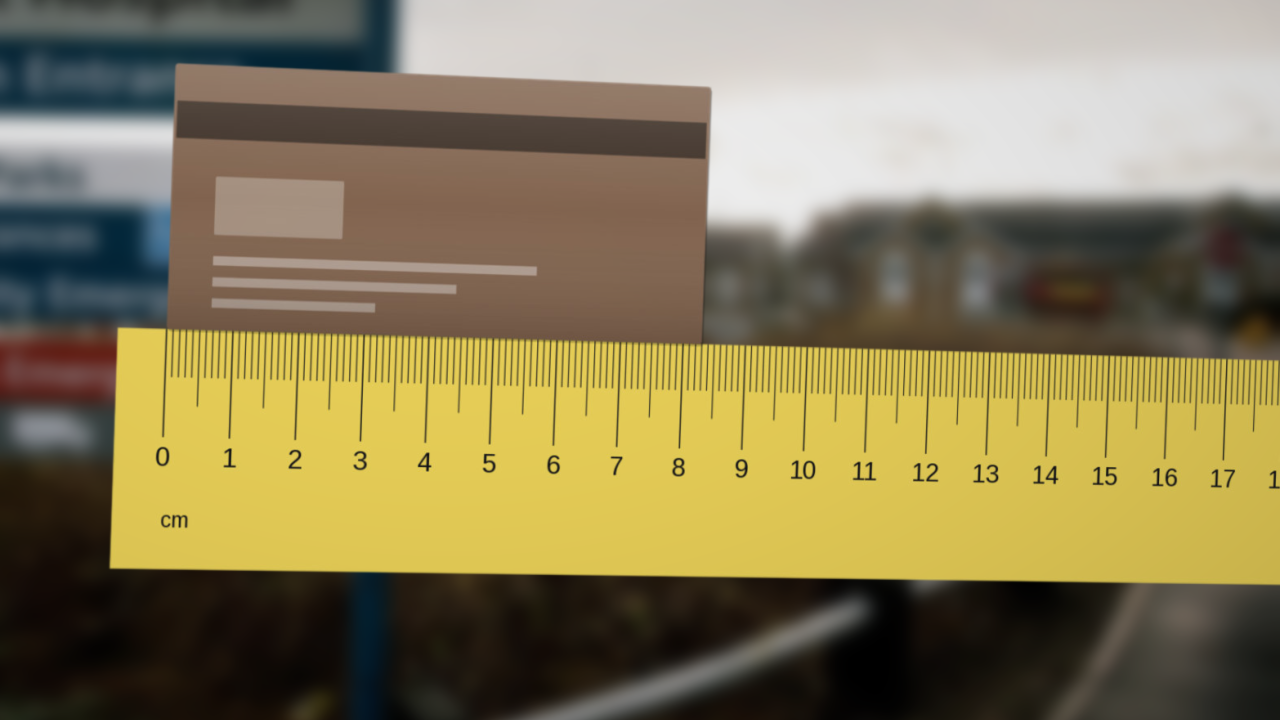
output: **8.3** cm
